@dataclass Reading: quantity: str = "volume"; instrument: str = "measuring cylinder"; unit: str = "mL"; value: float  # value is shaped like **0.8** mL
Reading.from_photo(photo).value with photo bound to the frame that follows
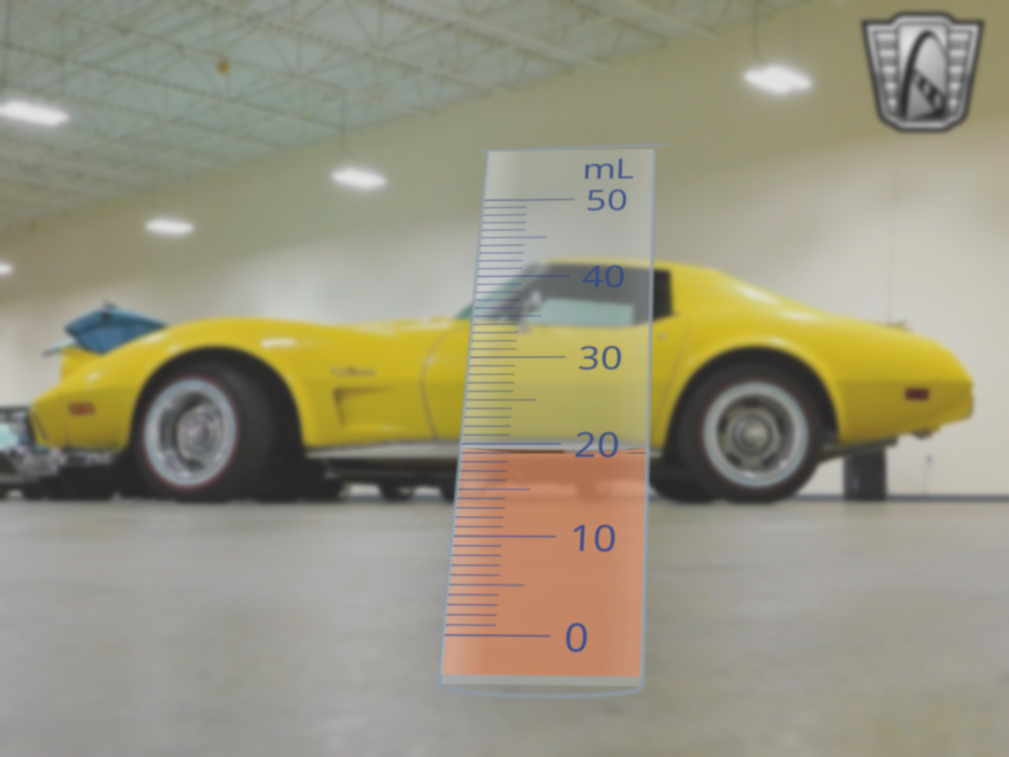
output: **19** mL
